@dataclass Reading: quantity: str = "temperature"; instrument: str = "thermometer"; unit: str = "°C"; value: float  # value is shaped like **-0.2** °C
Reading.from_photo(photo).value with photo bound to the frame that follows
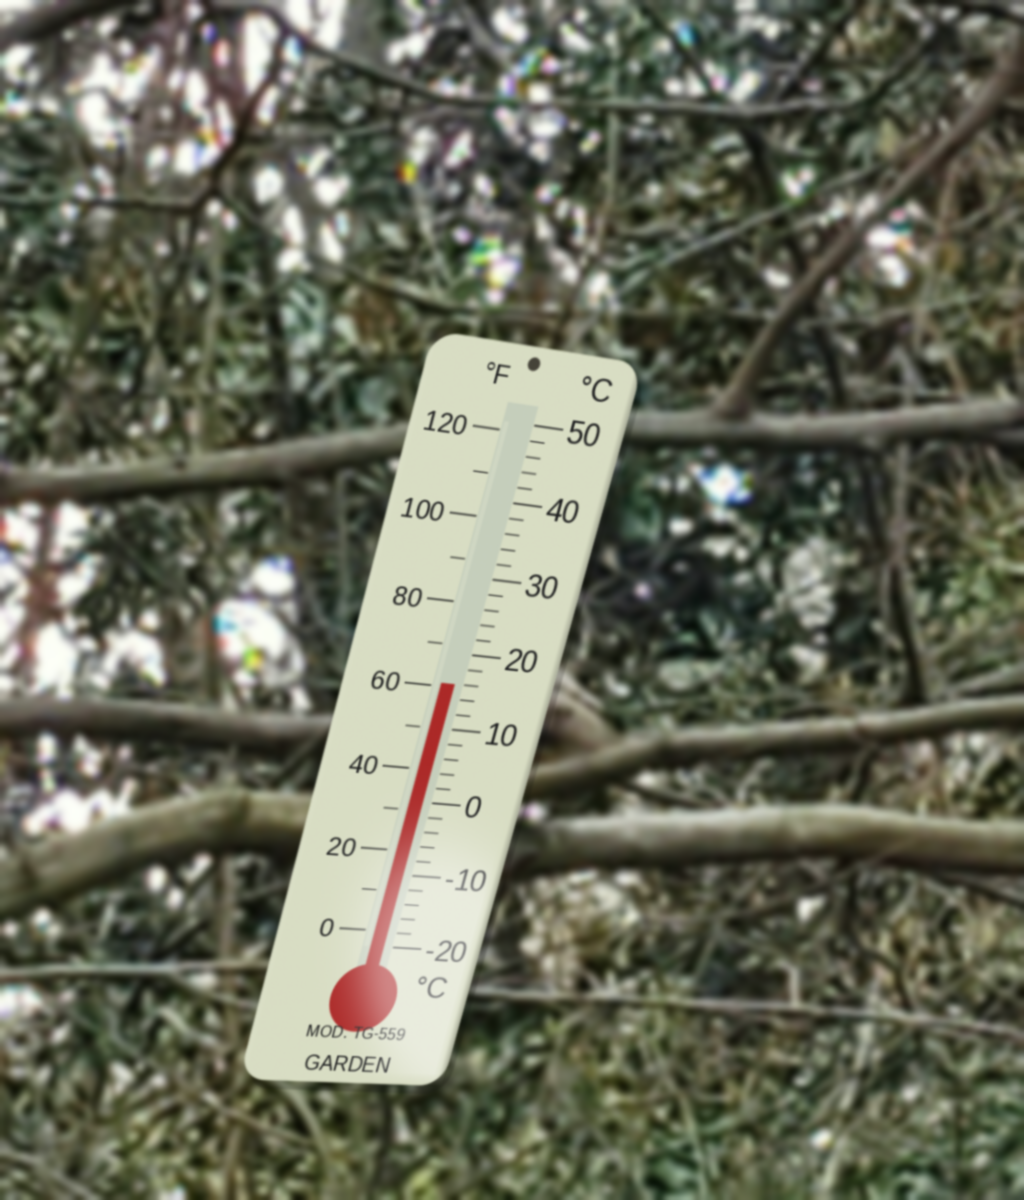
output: **16** °C
